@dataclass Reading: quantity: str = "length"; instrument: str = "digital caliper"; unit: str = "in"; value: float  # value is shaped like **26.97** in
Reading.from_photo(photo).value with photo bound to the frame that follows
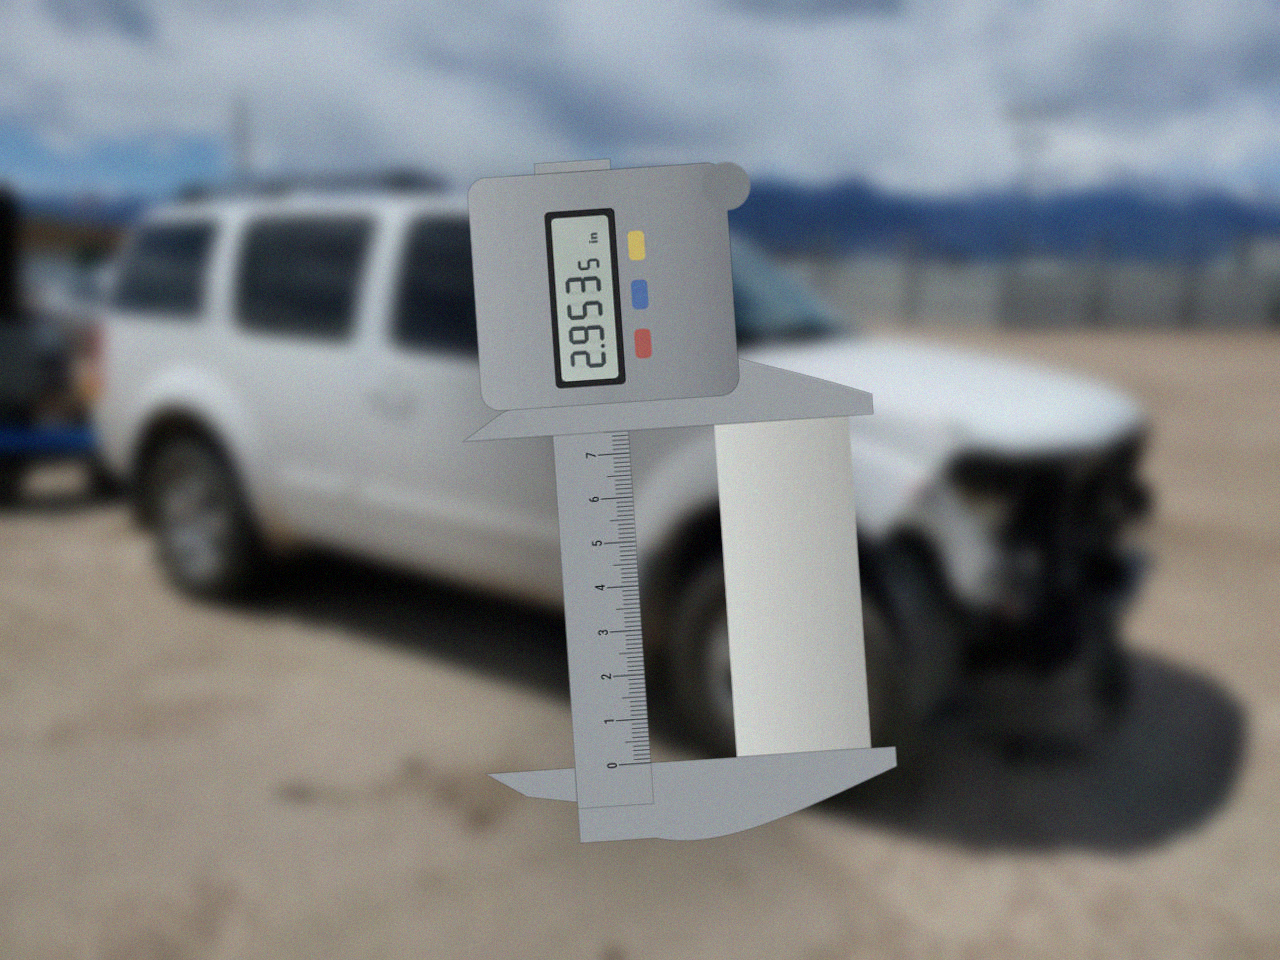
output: **2.9535** in
